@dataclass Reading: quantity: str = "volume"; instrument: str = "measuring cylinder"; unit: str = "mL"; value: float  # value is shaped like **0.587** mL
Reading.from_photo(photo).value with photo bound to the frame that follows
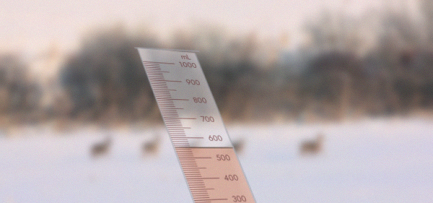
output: **550** mL
